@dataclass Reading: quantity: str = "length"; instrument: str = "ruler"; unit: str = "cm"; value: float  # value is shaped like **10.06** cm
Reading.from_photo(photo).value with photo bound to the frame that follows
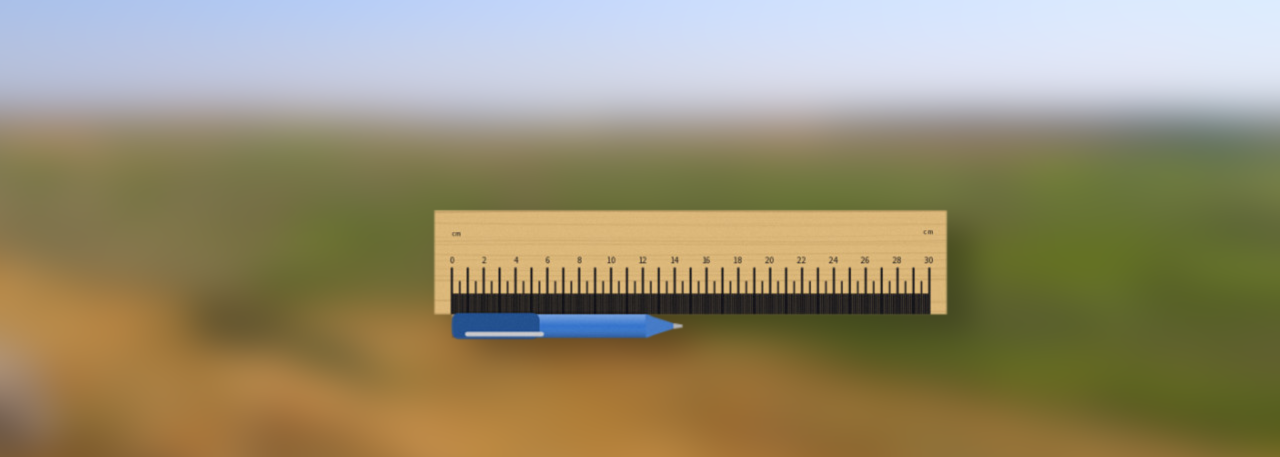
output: **14.5** cm
